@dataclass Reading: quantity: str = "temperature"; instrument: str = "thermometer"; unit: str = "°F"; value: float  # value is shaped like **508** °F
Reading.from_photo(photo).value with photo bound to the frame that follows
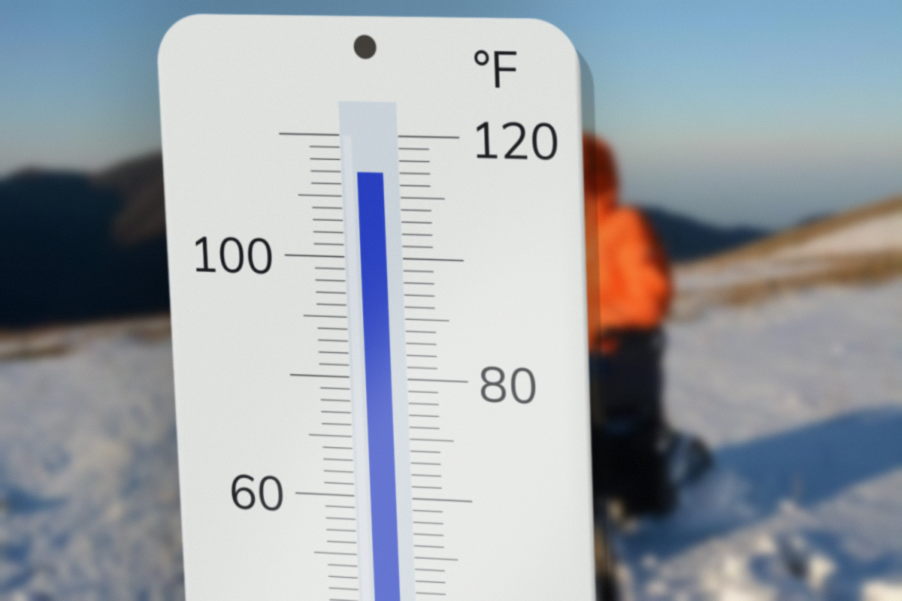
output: **114** °F
